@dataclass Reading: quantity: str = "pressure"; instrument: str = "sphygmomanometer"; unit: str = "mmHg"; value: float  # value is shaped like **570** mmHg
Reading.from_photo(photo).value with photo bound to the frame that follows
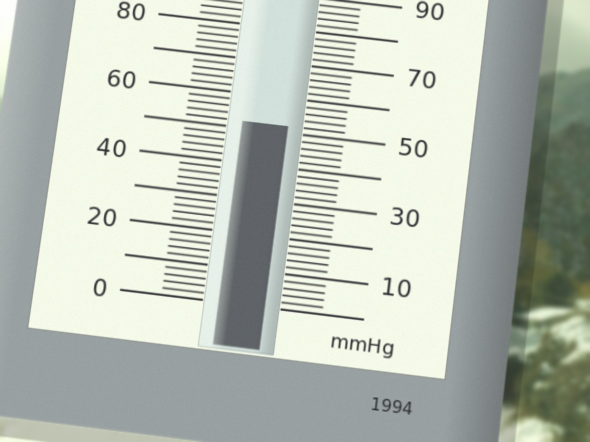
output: **52** mmHg
